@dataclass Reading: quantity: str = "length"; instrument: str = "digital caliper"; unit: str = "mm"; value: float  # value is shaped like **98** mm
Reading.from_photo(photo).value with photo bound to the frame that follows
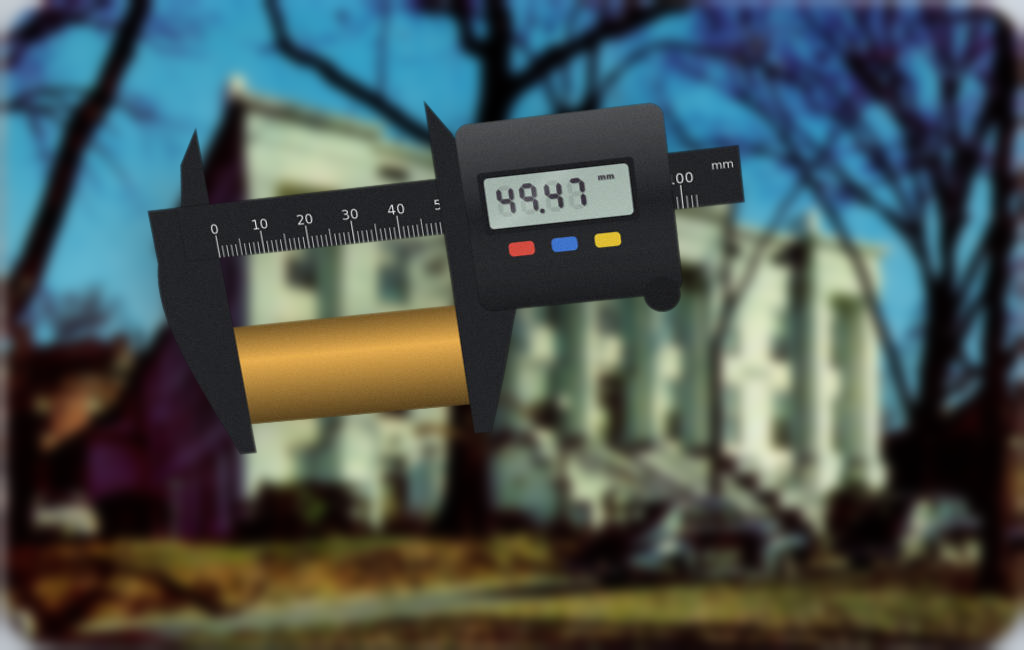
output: **49.47** mm
